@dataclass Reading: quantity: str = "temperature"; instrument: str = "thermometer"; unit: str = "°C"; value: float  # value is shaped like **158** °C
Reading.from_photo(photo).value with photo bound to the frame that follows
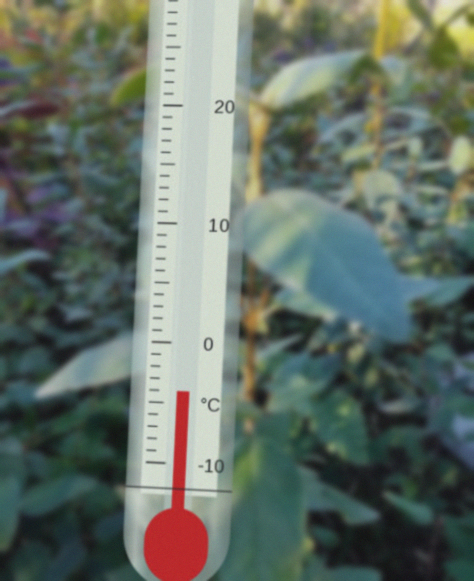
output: **-4** °C
